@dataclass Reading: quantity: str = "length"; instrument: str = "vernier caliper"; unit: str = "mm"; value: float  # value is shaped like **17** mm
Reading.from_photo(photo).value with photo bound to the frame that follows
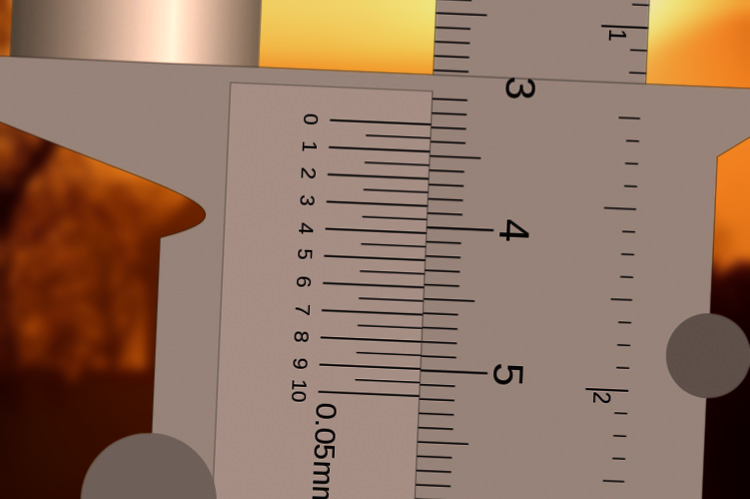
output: **32.8** mm
